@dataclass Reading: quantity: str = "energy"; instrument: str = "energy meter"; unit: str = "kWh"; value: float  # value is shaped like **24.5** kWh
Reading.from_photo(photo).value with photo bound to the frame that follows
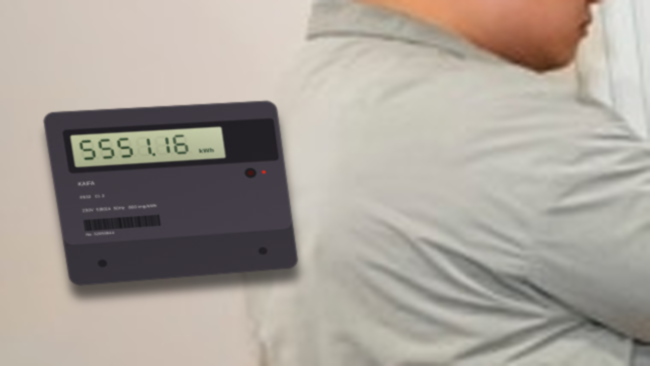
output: **5551.16** kWh
